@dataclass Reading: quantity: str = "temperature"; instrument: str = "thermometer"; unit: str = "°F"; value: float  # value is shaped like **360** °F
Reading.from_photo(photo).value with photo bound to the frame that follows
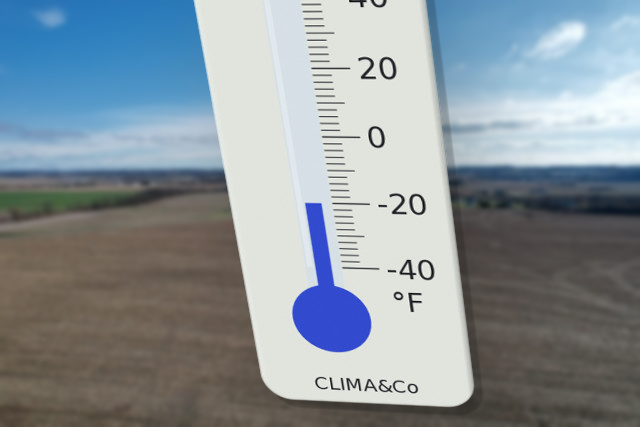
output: **-20** °F
